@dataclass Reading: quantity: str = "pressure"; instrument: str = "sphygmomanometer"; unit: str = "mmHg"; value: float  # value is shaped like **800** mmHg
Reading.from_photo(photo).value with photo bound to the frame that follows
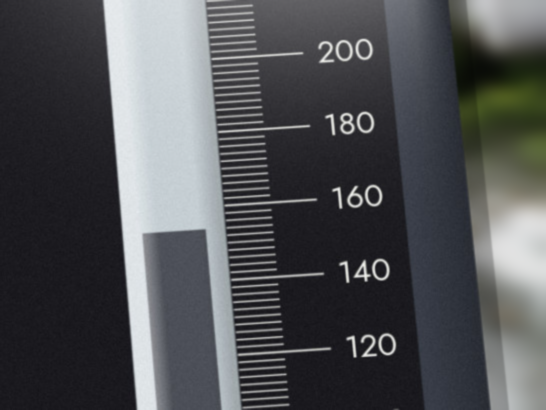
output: **154** mmHg
